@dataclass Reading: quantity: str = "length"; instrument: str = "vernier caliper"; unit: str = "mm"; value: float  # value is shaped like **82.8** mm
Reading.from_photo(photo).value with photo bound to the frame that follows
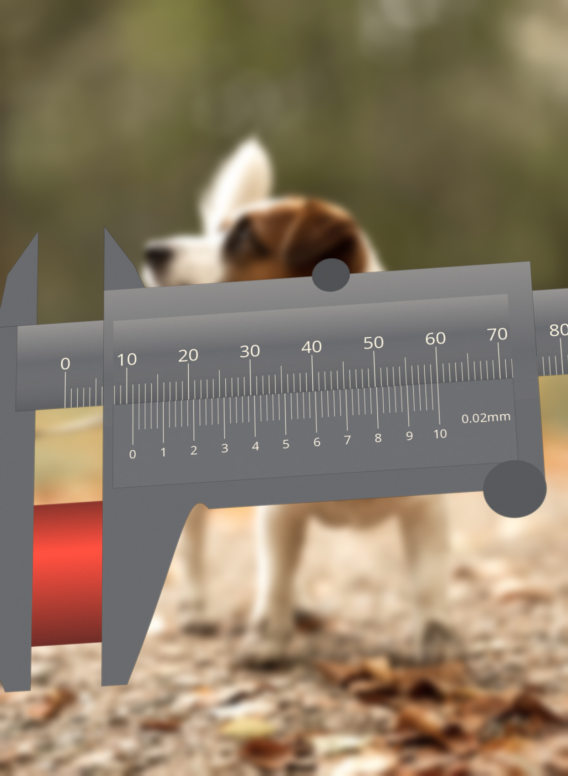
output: **11.0** mm
